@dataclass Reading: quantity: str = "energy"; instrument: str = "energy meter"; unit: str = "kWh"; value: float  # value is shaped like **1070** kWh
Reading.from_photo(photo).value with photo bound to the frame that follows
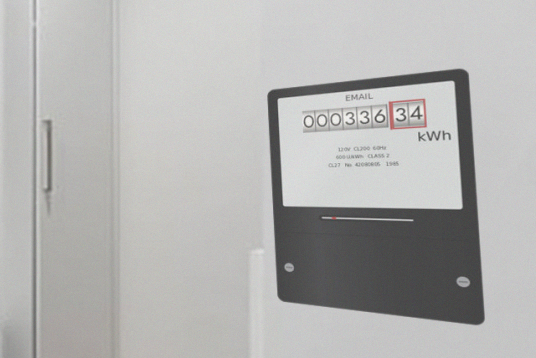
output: **336.34** kWh
